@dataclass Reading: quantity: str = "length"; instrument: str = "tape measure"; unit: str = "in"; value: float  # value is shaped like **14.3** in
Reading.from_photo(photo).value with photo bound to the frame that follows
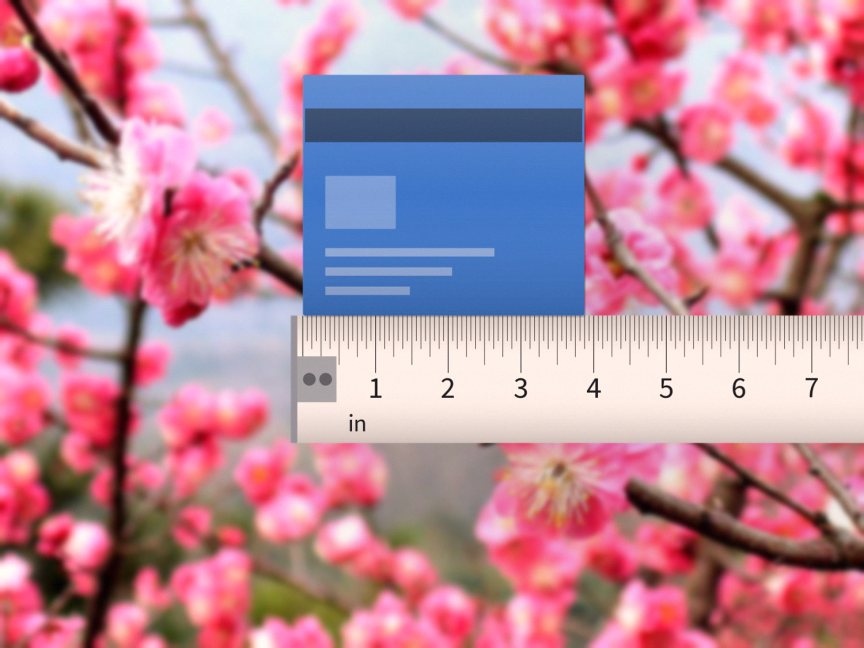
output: **3.875** in
